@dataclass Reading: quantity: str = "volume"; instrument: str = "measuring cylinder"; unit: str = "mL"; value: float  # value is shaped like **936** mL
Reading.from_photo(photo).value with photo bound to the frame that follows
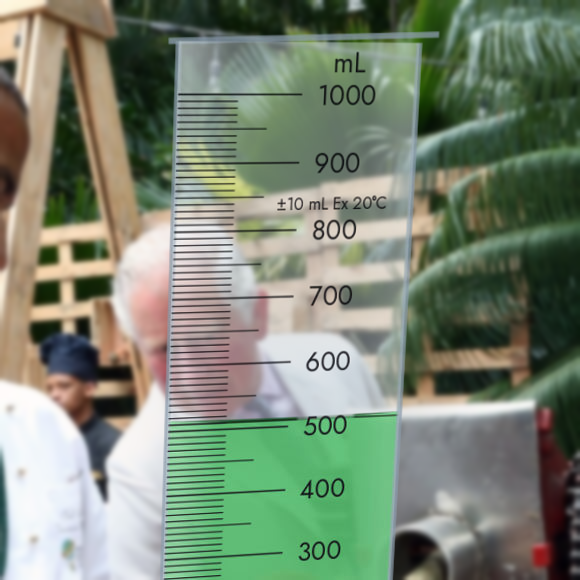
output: **510** mL
